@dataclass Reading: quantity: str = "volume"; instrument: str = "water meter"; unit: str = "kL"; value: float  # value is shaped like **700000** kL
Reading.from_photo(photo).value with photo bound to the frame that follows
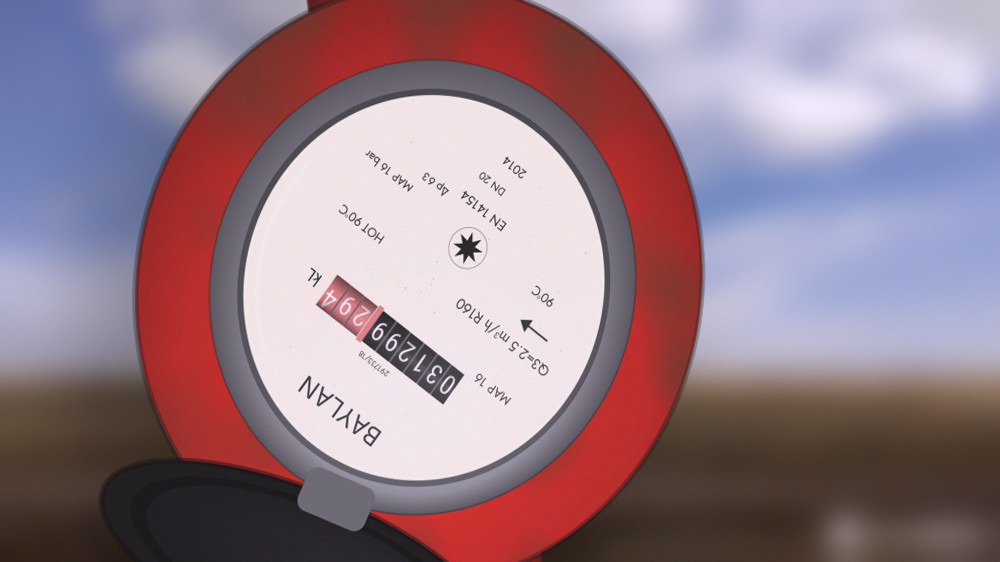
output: **31299.294** kL
